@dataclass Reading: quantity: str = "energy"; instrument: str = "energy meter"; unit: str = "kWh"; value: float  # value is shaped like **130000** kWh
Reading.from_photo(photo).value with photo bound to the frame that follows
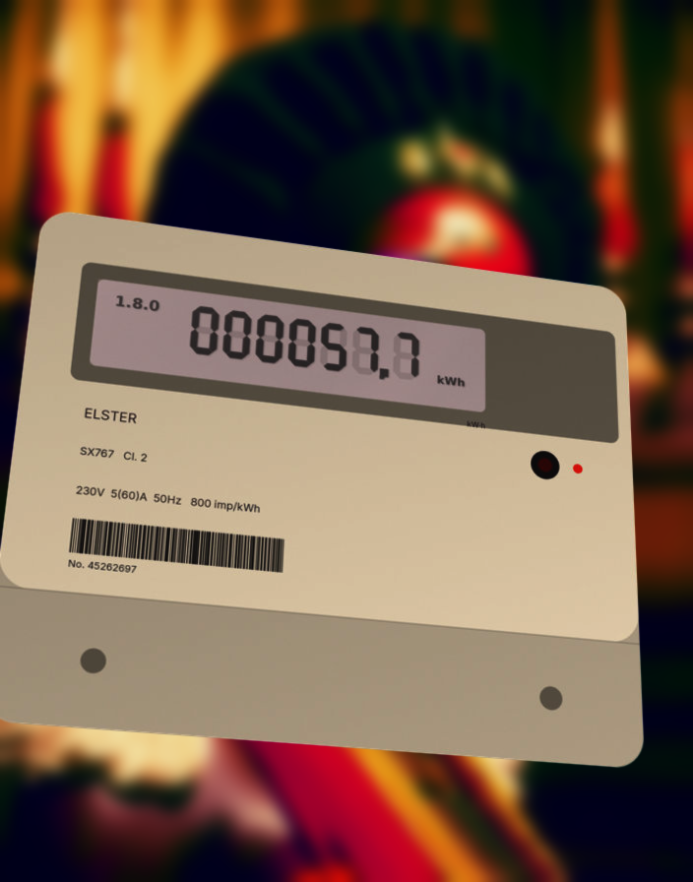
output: **57.7** kWh
